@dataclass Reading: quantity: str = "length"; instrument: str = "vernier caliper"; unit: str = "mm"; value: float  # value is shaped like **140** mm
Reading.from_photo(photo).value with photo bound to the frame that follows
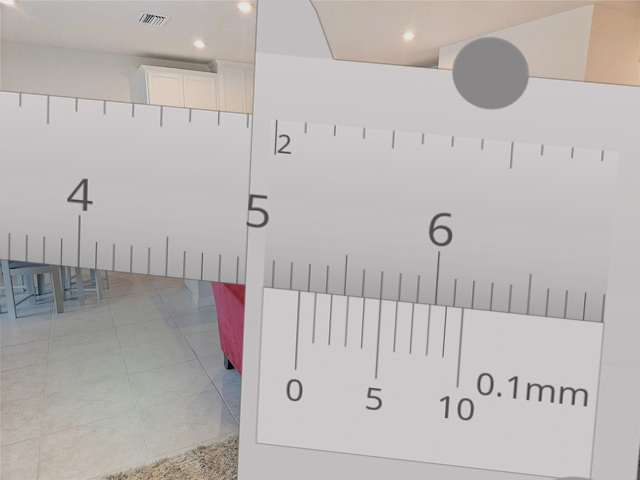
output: **52.5** mm
